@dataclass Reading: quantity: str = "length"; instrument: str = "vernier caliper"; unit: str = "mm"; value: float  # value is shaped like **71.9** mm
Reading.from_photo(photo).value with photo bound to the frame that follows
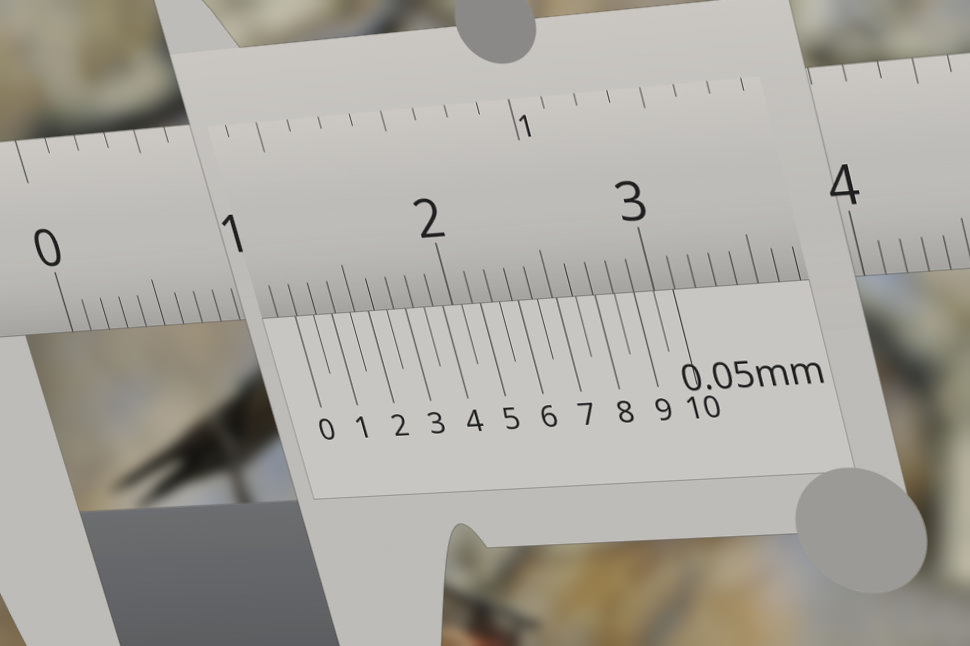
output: **11.9** mm
